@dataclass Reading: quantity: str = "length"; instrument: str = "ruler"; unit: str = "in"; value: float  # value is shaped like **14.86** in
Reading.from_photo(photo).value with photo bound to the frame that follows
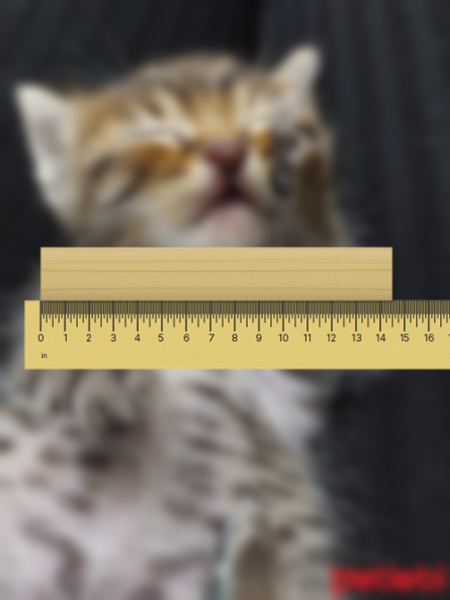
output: **14.5** in
